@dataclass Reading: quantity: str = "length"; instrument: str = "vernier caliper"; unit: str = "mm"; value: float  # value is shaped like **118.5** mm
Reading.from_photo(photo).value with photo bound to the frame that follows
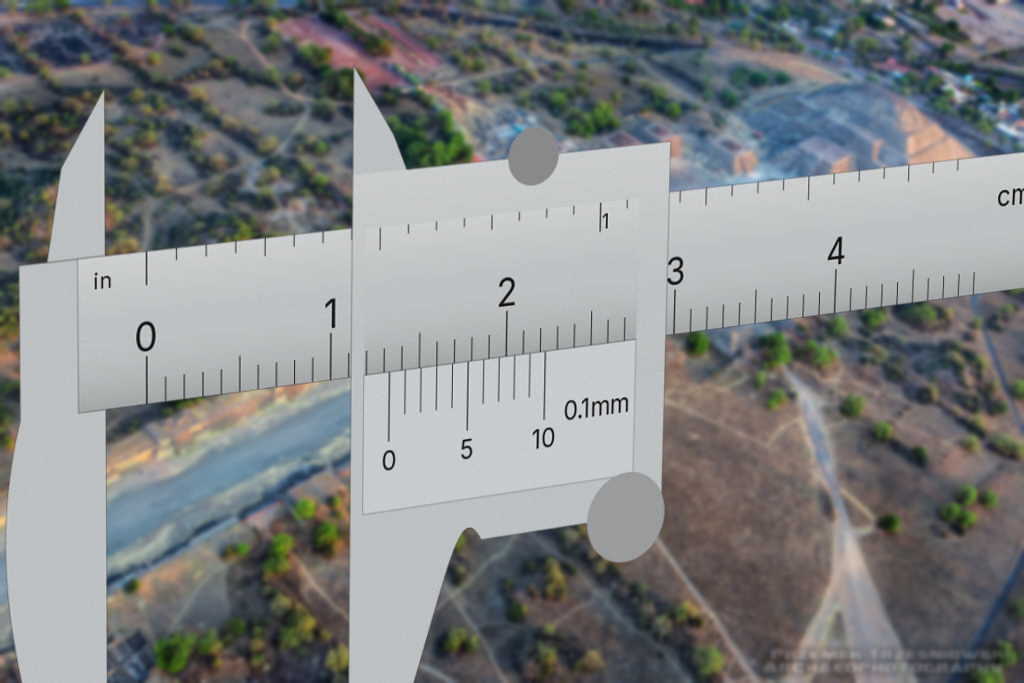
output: **13.3** mm
